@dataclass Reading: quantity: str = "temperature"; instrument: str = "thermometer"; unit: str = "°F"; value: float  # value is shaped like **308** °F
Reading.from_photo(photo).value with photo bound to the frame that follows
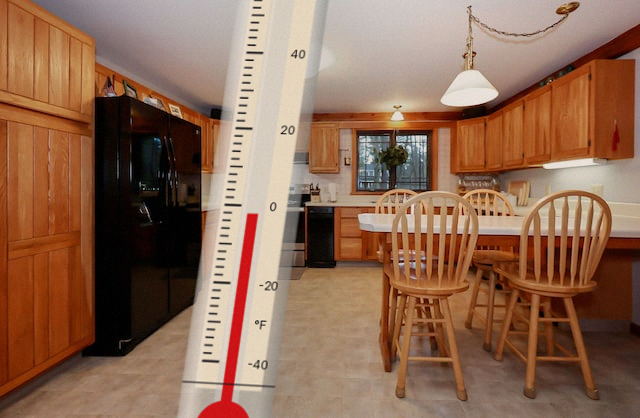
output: **-2** °F
